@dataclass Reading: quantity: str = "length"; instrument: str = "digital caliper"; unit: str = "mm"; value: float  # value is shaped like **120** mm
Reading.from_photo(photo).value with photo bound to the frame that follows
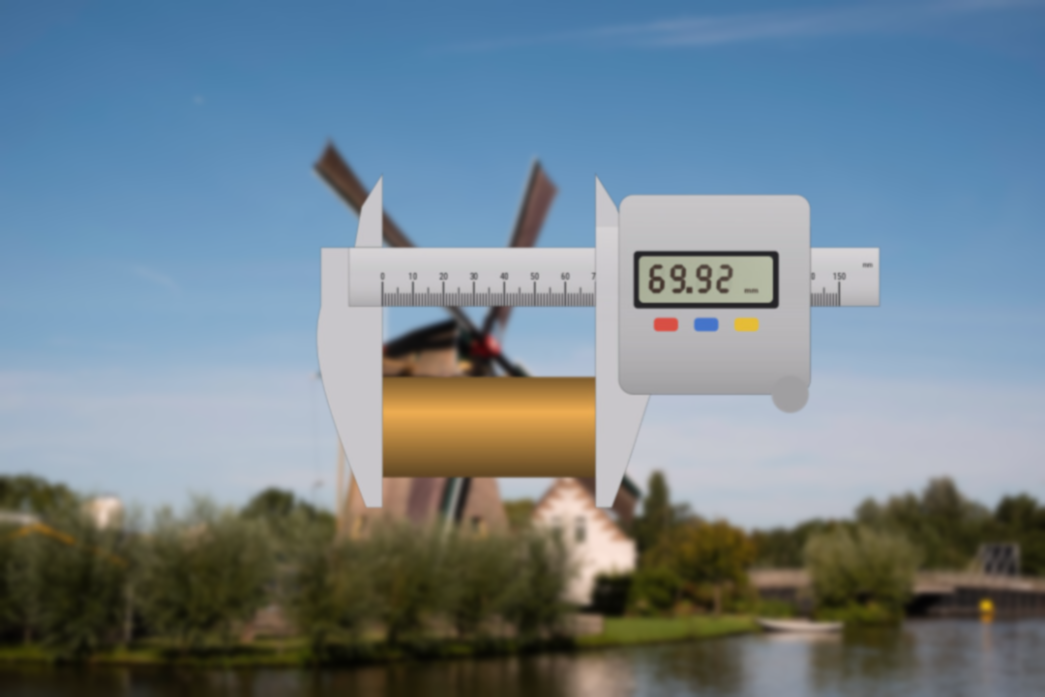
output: **69.92** mm
